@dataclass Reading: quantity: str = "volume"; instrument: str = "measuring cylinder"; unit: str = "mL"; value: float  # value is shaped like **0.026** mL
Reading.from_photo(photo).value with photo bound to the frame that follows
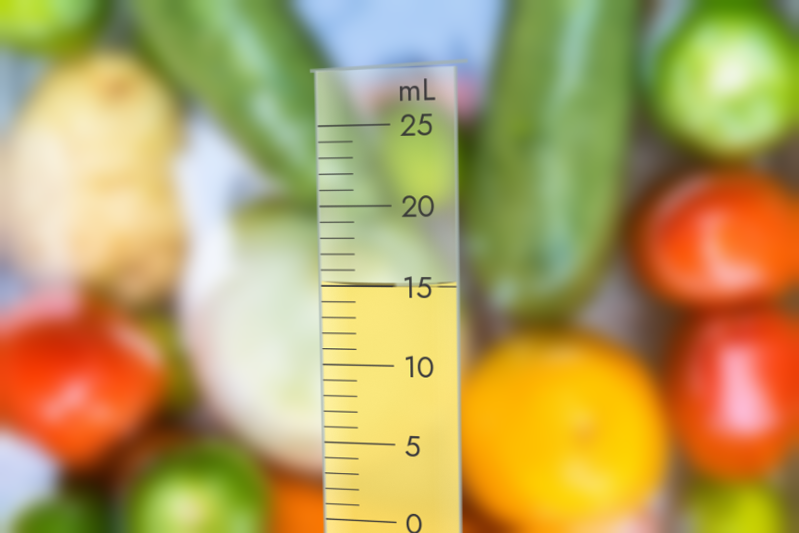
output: **15** mL
